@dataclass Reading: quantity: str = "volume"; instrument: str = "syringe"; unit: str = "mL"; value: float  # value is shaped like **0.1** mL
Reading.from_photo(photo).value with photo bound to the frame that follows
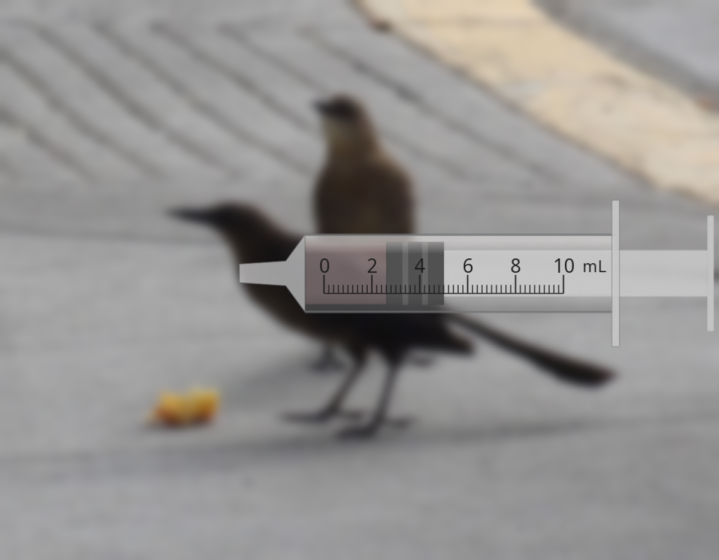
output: **2.6** mL
